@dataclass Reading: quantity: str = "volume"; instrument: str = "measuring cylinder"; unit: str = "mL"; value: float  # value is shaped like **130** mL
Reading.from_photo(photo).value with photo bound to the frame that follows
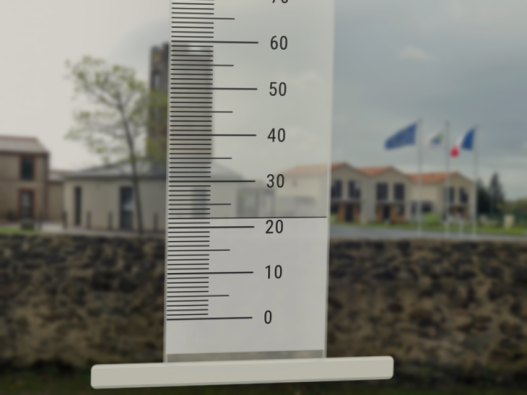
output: **22** mL
